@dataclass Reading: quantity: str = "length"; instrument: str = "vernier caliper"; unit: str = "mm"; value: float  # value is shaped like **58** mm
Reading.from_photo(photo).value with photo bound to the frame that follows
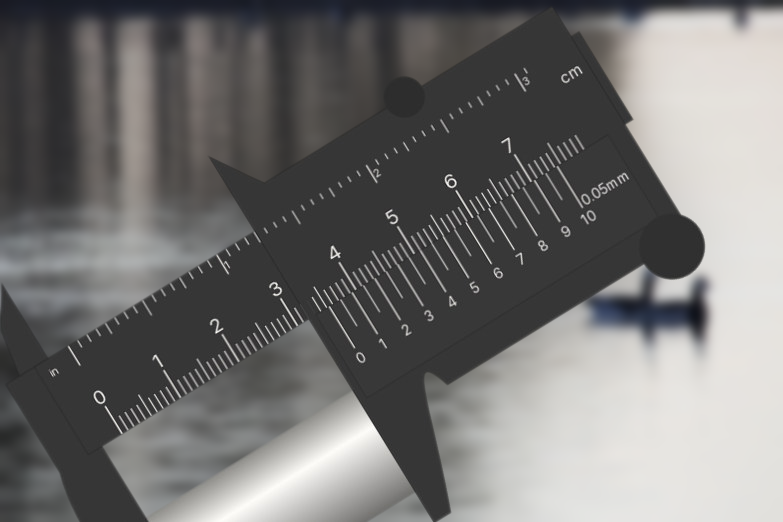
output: **35.4** mm
